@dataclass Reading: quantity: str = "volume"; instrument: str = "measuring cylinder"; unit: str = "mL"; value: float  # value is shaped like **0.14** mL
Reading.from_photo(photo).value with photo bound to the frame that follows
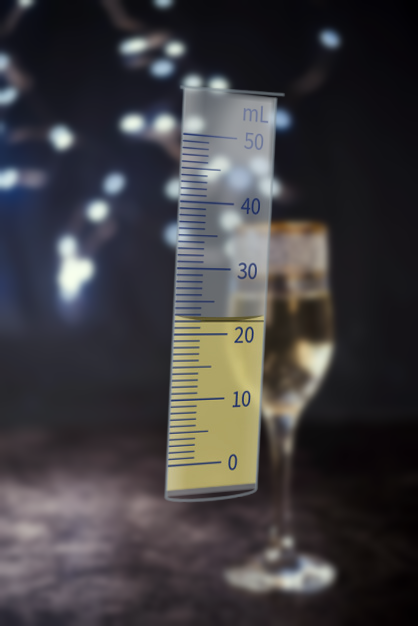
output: **22** mL
